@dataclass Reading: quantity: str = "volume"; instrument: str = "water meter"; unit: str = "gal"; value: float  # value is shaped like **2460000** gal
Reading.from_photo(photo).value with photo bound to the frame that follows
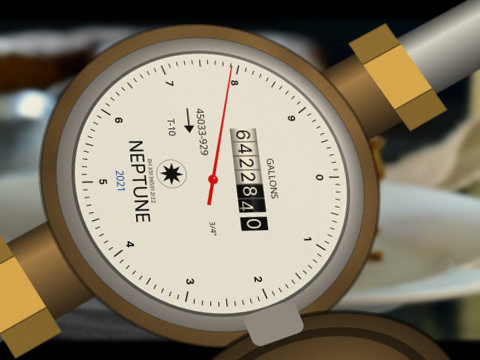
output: **6422837.9** gal
